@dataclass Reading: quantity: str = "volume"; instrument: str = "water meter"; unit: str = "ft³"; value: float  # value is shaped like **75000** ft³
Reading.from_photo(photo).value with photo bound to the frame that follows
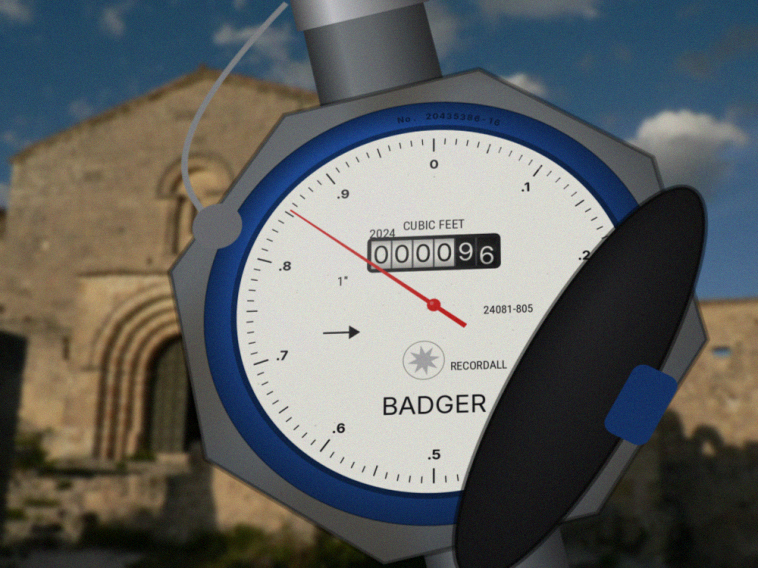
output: **95.85** ft³
